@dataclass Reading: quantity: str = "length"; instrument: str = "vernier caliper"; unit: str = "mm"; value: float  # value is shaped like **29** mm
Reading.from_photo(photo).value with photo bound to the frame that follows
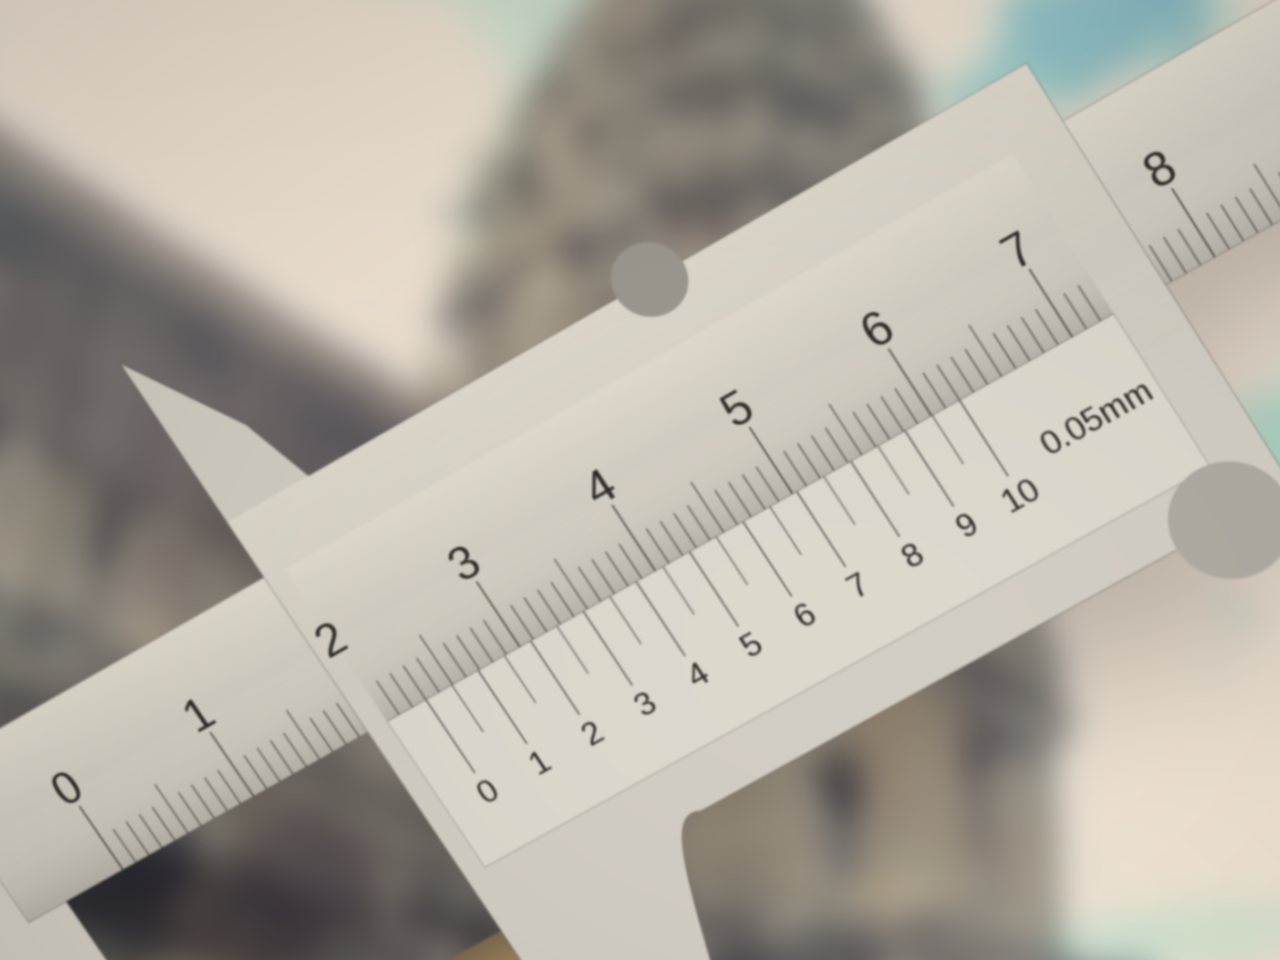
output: **23.0** mm
